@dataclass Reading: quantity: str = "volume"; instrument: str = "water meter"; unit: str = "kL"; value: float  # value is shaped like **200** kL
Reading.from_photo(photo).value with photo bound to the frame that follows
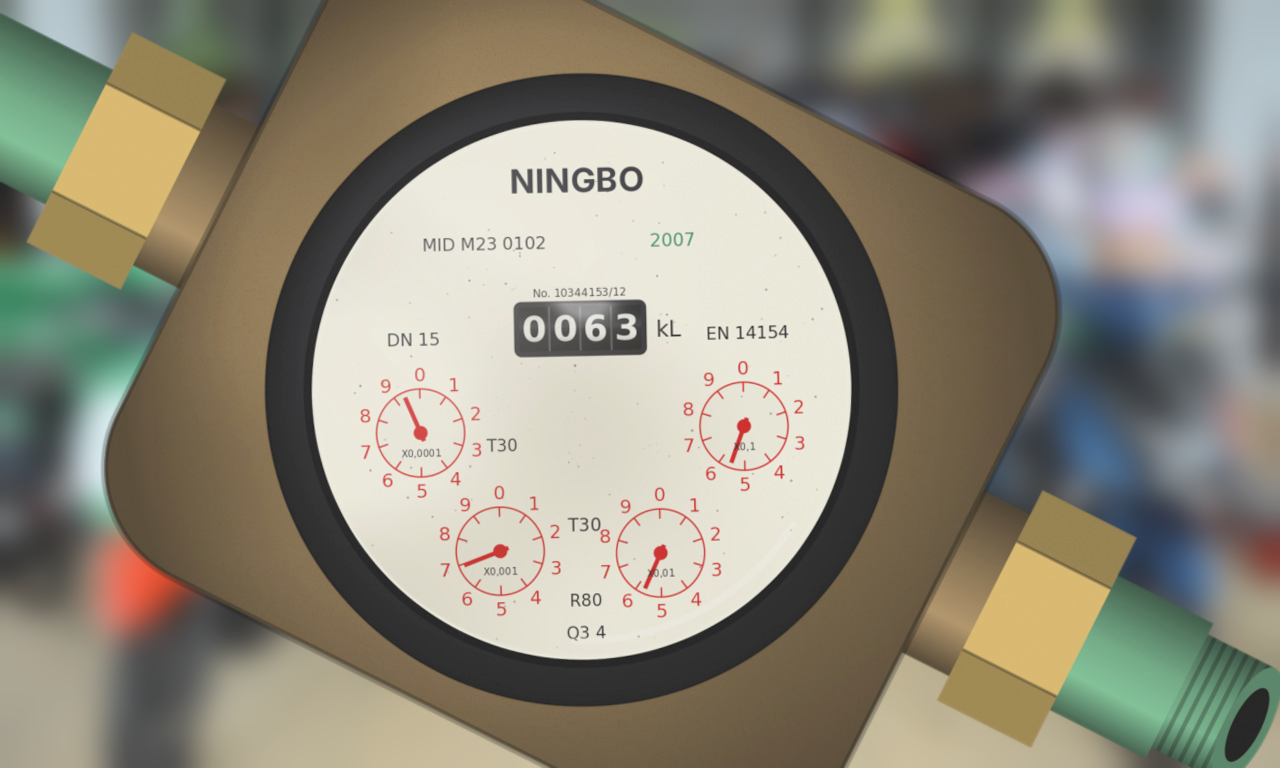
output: **63.5569** kL
